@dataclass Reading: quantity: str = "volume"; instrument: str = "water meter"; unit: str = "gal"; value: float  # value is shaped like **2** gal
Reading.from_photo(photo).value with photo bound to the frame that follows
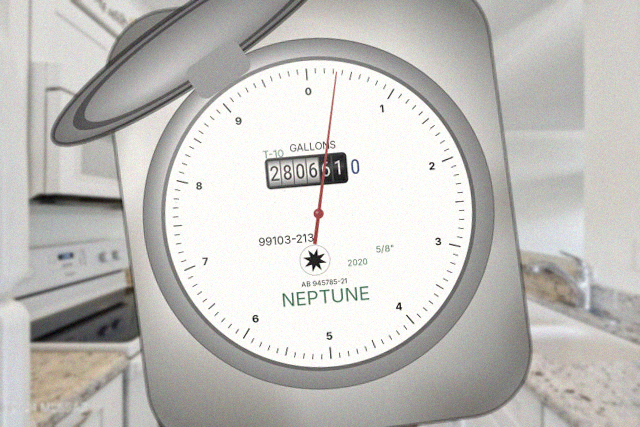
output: **2806610.3** gal
